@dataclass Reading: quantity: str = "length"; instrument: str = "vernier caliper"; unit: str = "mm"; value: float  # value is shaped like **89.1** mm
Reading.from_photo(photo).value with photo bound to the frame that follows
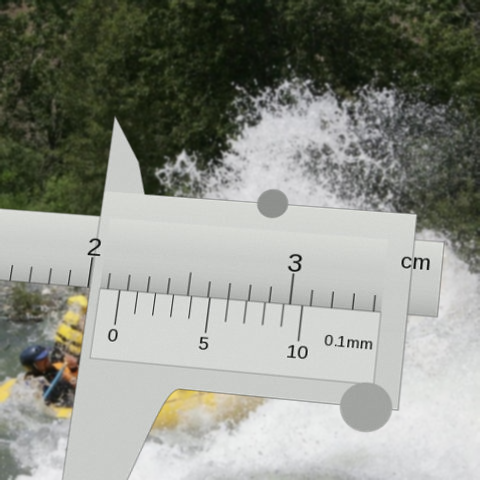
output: **21.6** mm
